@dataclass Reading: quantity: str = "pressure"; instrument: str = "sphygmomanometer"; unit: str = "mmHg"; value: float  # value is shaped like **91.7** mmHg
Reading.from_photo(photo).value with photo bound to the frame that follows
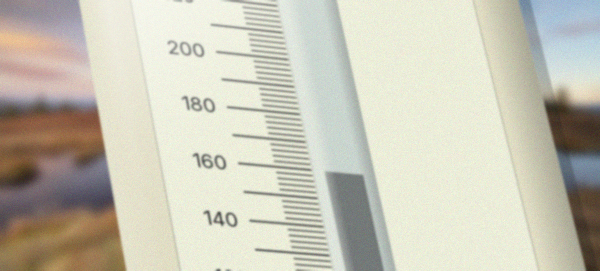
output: **160** mmHg
